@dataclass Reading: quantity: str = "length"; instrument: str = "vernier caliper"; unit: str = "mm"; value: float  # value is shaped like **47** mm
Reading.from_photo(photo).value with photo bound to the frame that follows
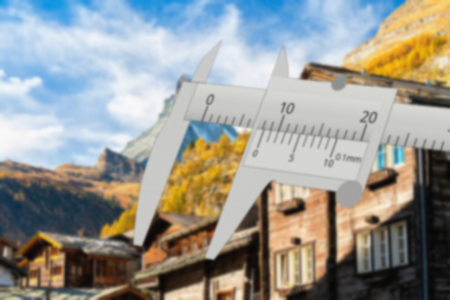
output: **8.2** mm
